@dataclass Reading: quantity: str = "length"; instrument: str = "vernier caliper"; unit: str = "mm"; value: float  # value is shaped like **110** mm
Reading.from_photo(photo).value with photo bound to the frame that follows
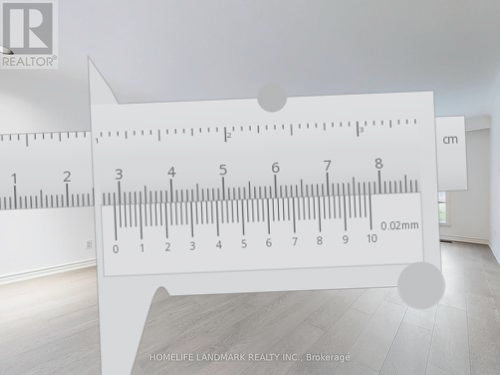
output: **29.0** mm
